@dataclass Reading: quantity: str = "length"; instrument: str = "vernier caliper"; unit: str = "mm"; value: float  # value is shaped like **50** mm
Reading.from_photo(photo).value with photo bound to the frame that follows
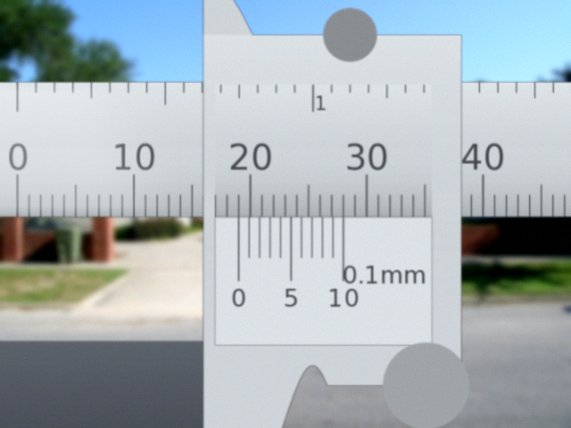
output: **19.0** mm
